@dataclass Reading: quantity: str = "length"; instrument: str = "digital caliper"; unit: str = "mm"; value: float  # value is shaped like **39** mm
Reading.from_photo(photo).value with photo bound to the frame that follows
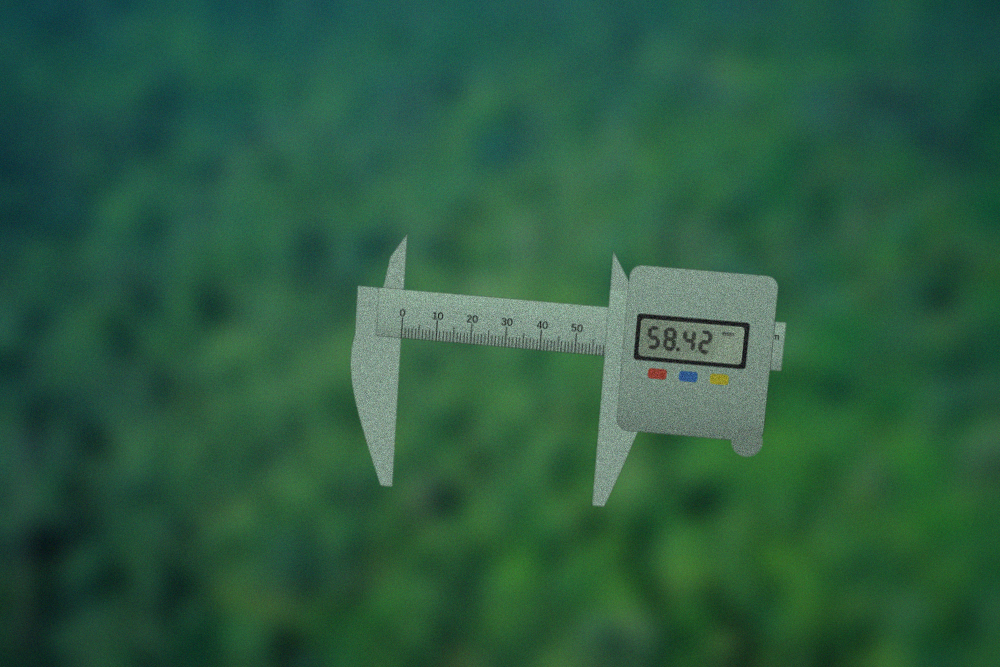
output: **58.42** mm
